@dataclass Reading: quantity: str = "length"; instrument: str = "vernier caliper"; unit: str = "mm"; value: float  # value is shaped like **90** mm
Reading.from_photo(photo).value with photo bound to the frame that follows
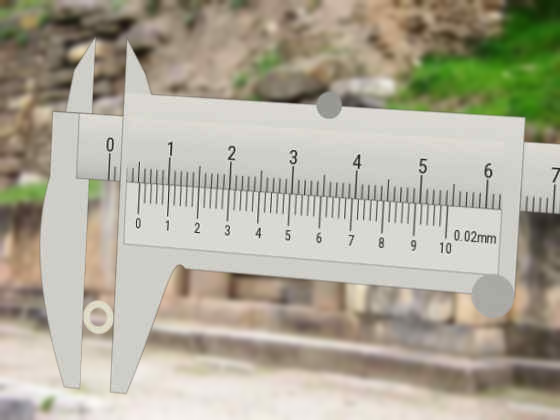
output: **5.2** mm
